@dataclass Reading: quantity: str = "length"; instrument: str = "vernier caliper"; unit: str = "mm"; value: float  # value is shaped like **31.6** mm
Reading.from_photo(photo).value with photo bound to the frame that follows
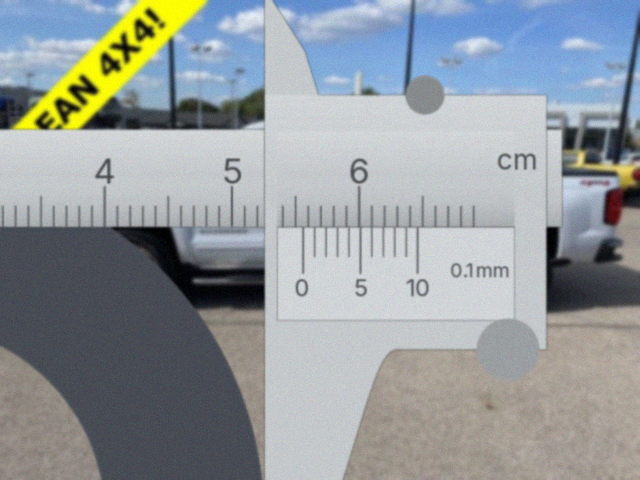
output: **55.6** mm
